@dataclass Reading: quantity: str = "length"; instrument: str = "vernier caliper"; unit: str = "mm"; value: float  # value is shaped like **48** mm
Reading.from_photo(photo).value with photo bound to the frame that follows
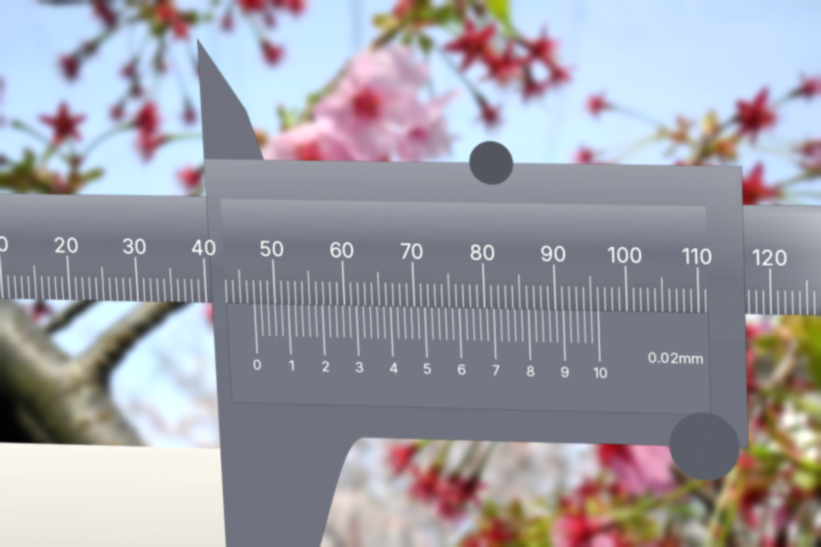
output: **47.0** mm
